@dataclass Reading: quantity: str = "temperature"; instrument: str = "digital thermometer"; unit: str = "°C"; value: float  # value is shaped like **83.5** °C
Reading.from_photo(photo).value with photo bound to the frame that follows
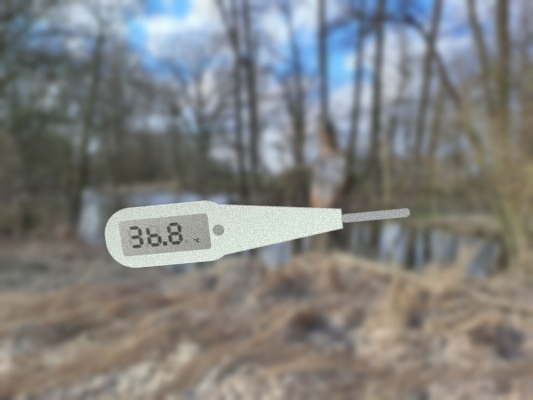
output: **36.8** °C
